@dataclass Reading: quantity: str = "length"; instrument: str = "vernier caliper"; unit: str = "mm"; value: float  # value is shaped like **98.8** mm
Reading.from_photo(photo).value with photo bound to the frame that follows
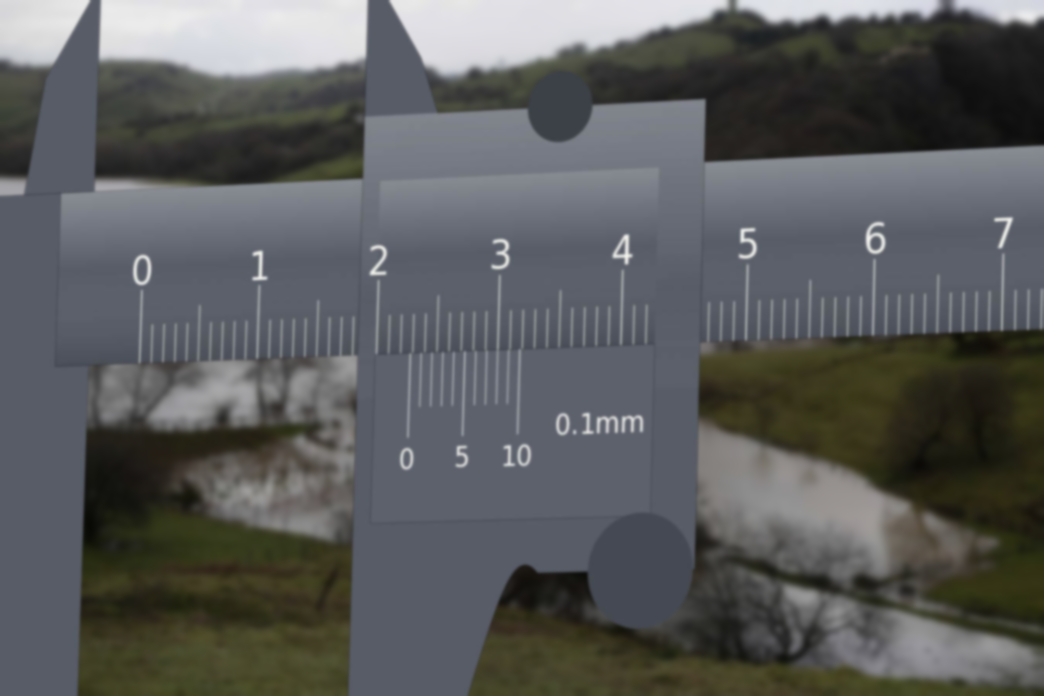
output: **22.8** mm
